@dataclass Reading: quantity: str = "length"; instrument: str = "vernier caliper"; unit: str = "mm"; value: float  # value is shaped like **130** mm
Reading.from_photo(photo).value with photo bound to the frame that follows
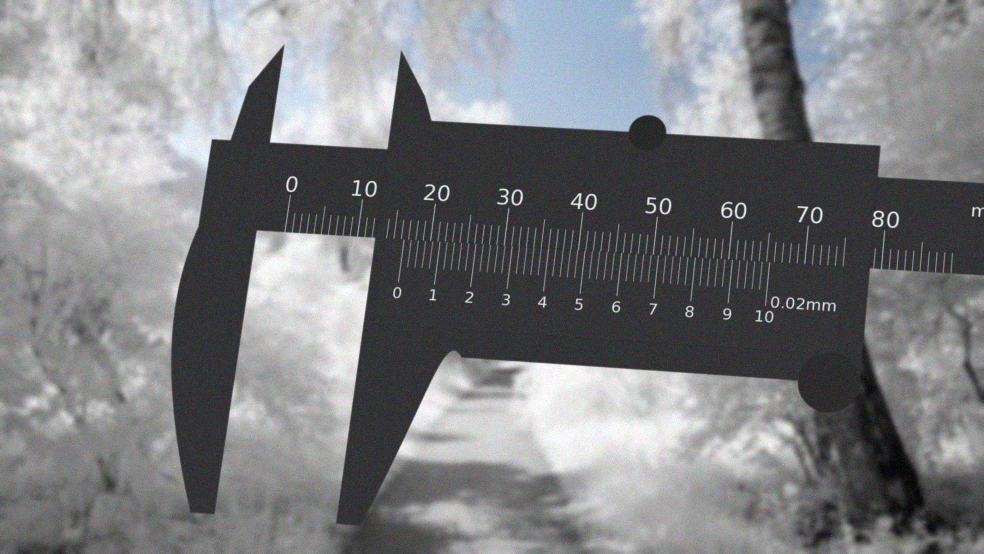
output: **16.4** mm
